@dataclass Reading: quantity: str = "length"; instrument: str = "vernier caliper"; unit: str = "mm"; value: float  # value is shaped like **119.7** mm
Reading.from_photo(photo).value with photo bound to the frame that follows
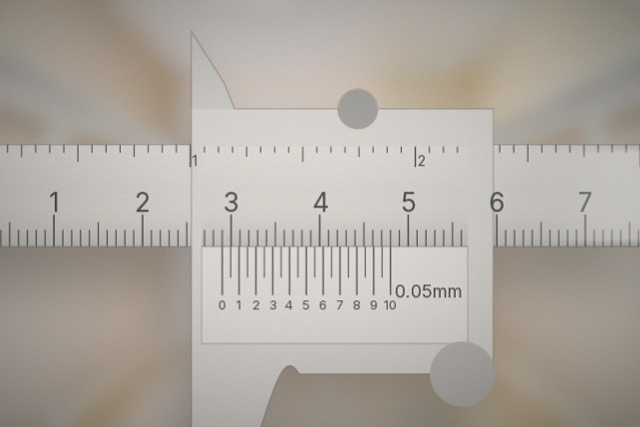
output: **29.0** mm
